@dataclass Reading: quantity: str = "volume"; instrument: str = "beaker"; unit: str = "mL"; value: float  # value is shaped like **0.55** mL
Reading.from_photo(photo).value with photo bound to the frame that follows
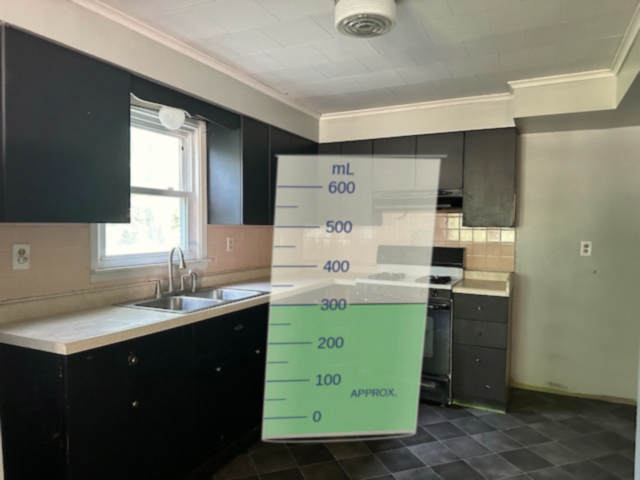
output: **300** mL
